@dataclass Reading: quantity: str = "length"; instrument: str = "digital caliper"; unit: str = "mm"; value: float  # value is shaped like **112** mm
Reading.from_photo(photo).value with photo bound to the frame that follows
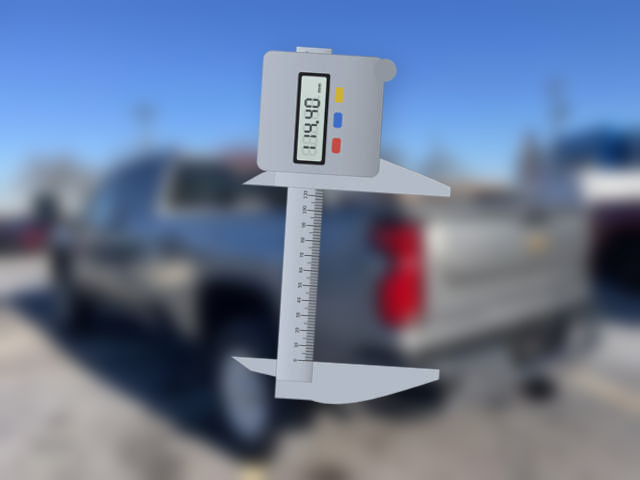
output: **114.40** mm
